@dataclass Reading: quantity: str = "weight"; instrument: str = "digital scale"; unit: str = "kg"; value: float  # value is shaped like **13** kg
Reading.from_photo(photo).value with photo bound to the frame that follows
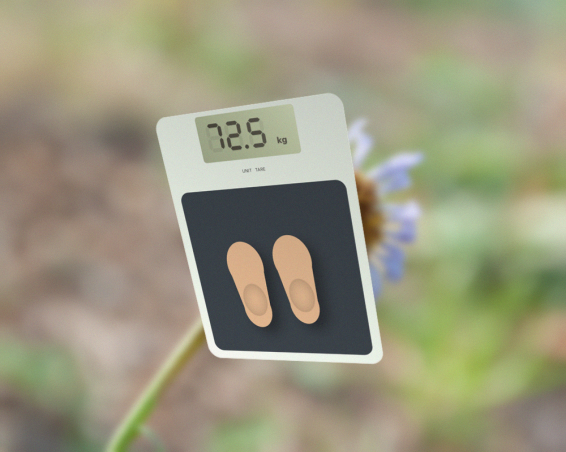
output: **72.5** kg
